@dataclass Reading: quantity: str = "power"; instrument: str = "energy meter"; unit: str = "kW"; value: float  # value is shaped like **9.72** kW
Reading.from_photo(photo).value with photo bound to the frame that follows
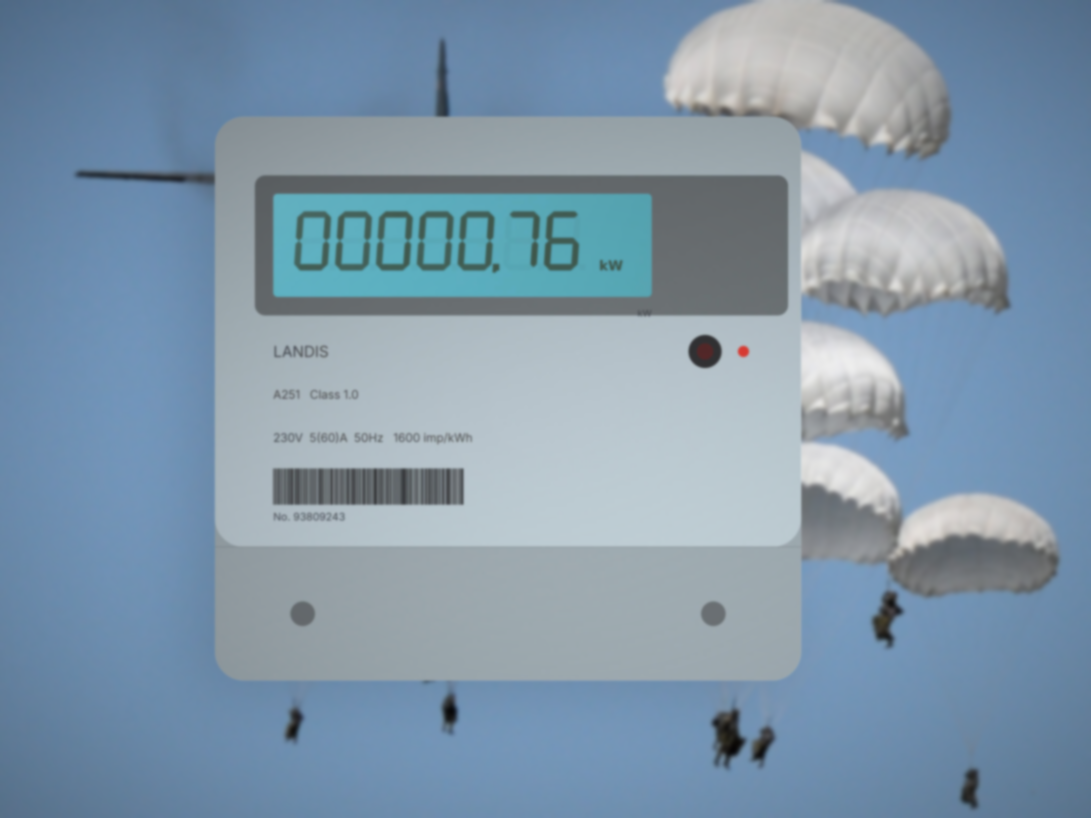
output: **0.76** kW
